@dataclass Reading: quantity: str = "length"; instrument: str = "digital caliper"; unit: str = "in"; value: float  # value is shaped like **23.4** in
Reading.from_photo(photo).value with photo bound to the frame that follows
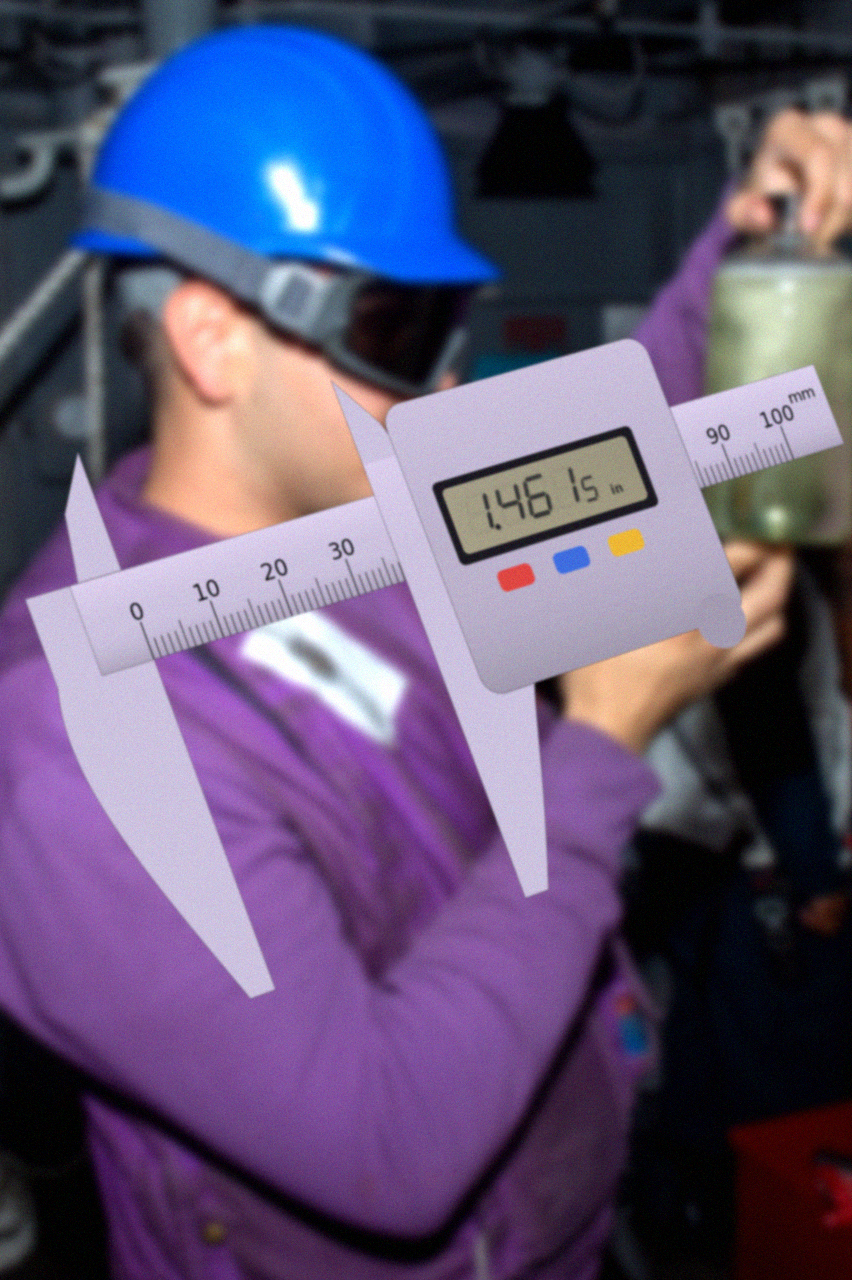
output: **1.4615** in
